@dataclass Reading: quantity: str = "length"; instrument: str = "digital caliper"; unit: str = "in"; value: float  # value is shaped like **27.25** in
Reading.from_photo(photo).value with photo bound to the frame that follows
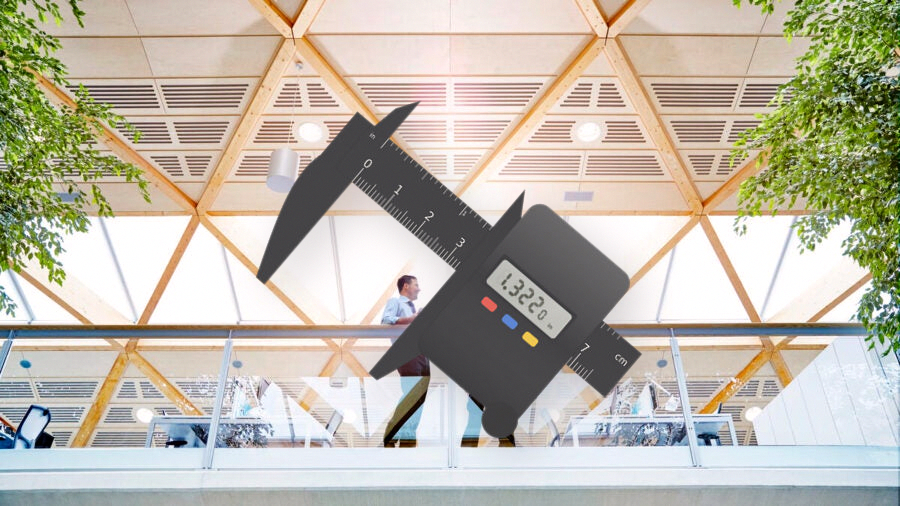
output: **1.3220** in
